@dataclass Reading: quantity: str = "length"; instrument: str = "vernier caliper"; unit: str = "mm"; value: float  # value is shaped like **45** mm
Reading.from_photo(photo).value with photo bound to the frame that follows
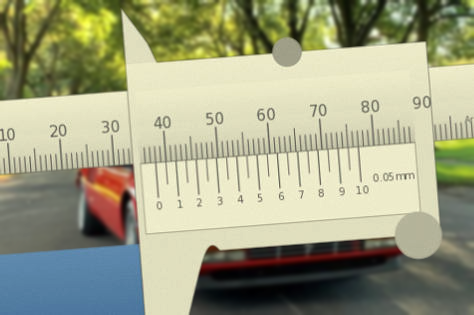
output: **38.0** mm
